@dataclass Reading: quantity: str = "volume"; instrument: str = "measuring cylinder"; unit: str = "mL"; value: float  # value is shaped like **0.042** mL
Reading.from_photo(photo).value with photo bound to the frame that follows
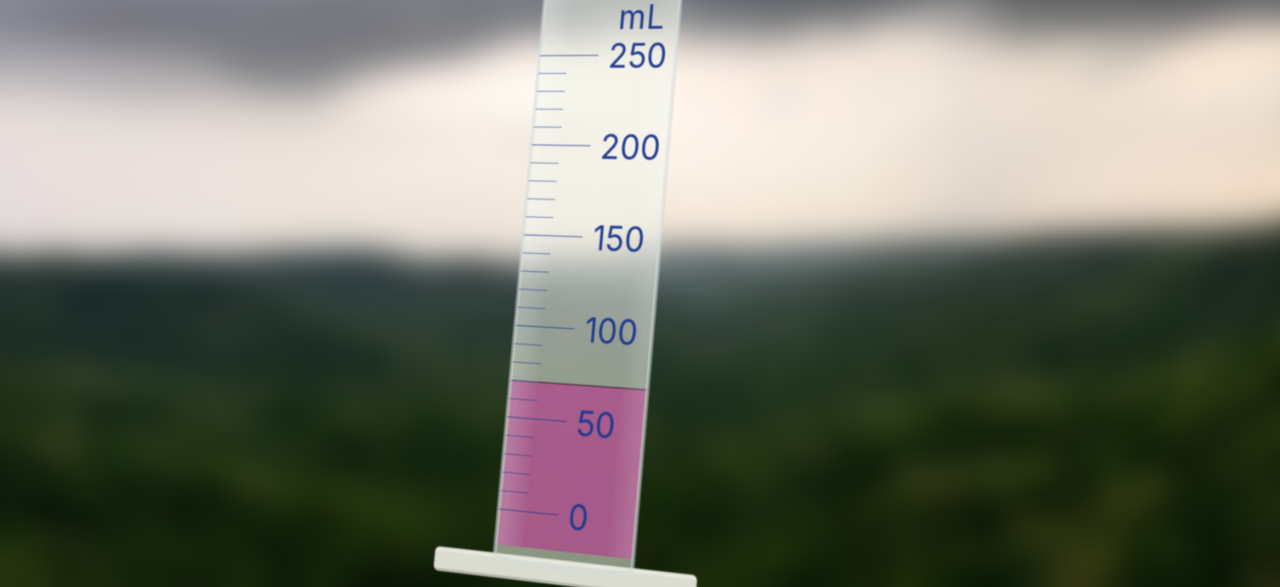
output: **70** mL
